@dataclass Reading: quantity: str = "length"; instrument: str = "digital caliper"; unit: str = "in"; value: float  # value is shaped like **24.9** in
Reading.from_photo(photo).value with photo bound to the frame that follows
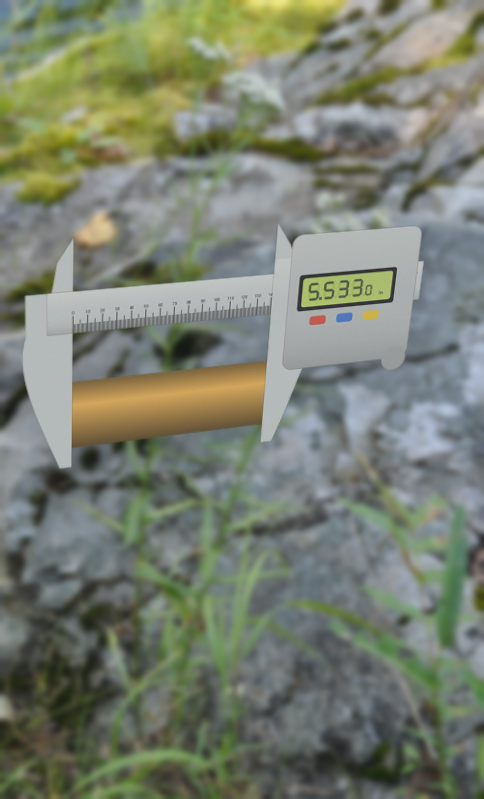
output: **5.5330** in
